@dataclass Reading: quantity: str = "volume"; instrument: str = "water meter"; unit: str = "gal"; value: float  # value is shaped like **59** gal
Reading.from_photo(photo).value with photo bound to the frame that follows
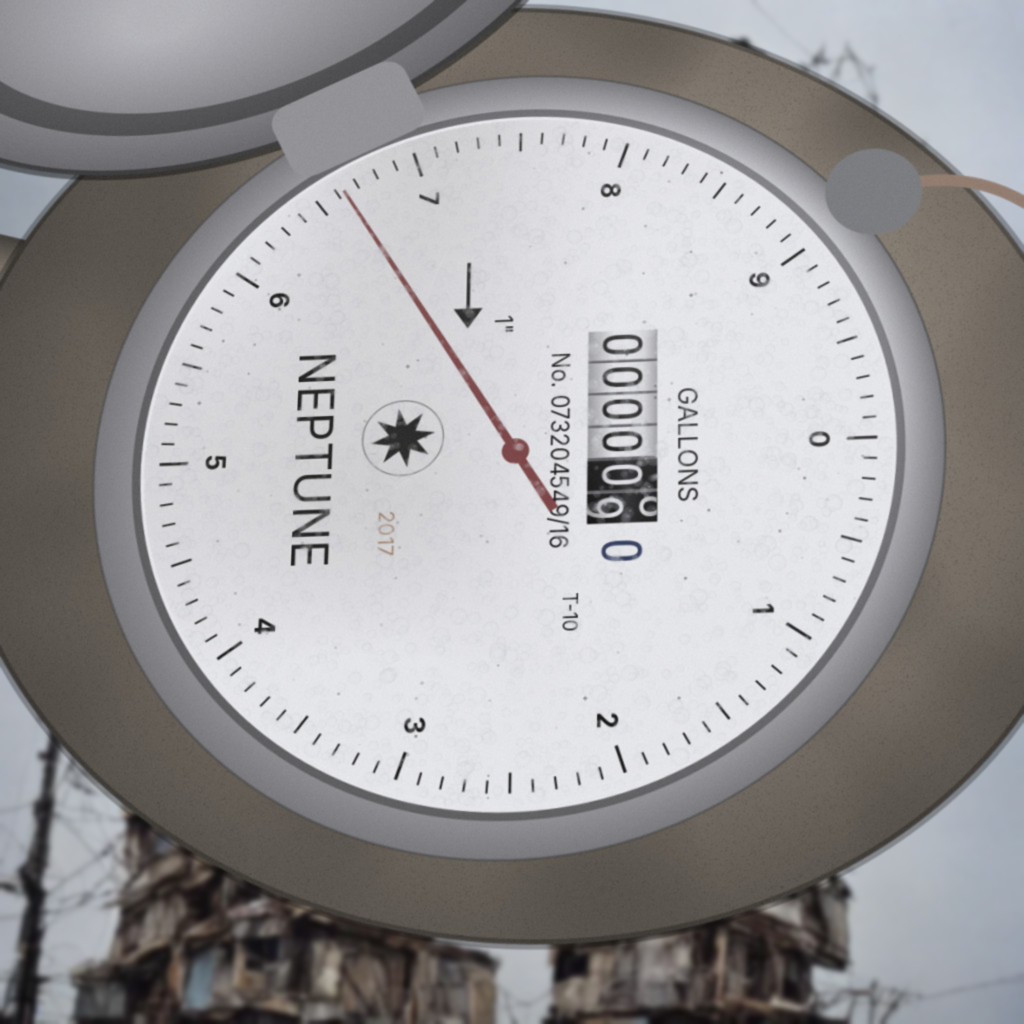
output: **86.6** gal
